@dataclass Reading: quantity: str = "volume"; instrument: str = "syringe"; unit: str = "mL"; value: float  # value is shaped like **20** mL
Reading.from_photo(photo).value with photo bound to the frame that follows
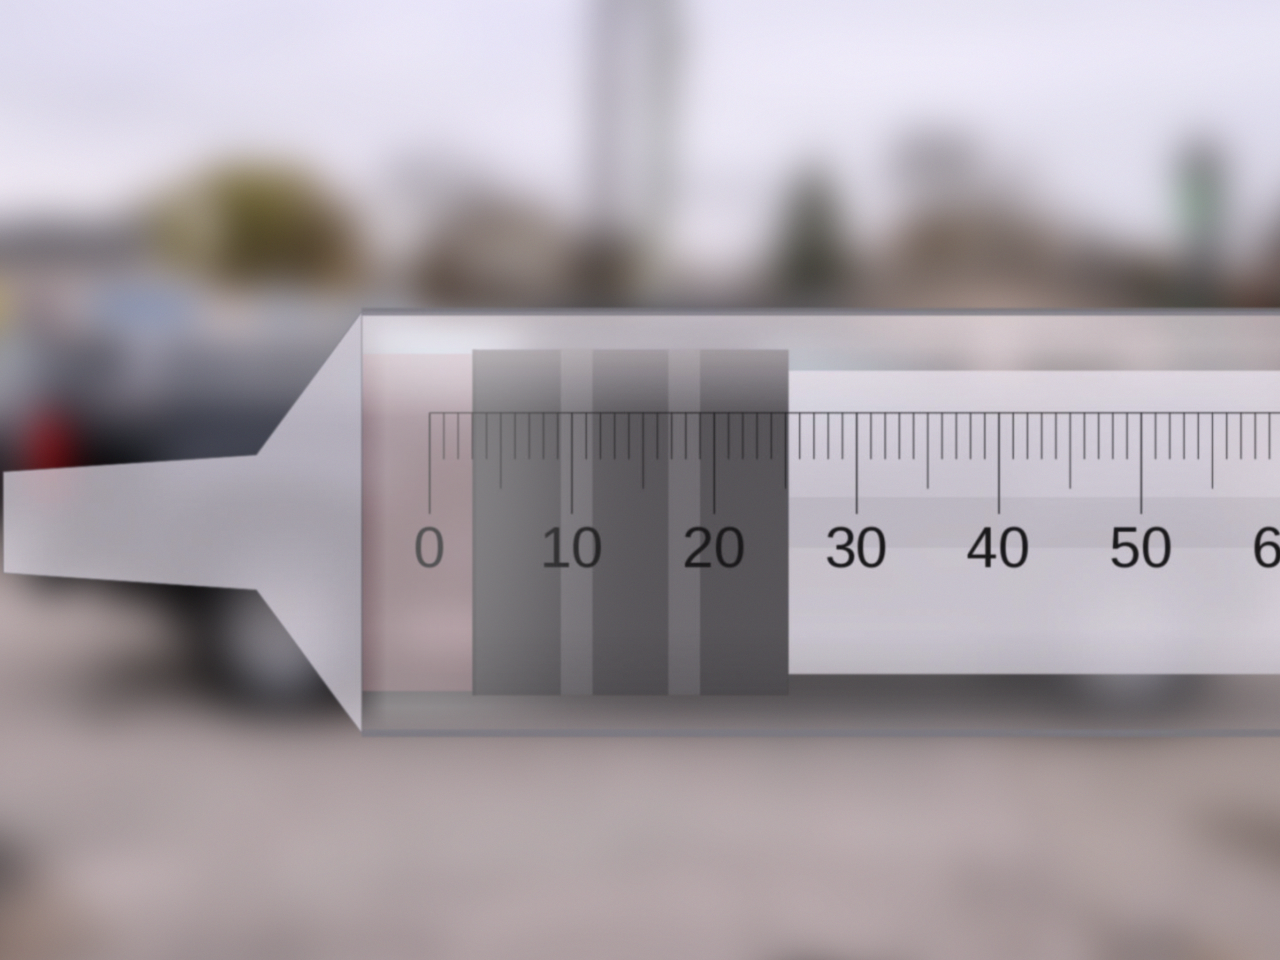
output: **3** mL
